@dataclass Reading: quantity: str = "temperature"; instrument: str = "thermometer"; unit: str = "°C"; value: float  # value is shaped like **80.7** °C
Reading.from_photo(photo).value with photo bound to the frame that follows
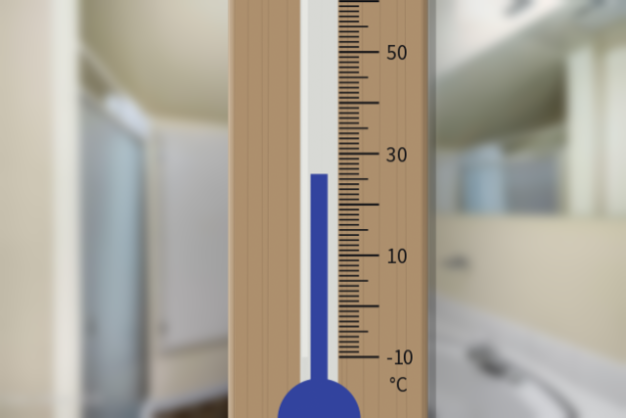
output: **26** °C
